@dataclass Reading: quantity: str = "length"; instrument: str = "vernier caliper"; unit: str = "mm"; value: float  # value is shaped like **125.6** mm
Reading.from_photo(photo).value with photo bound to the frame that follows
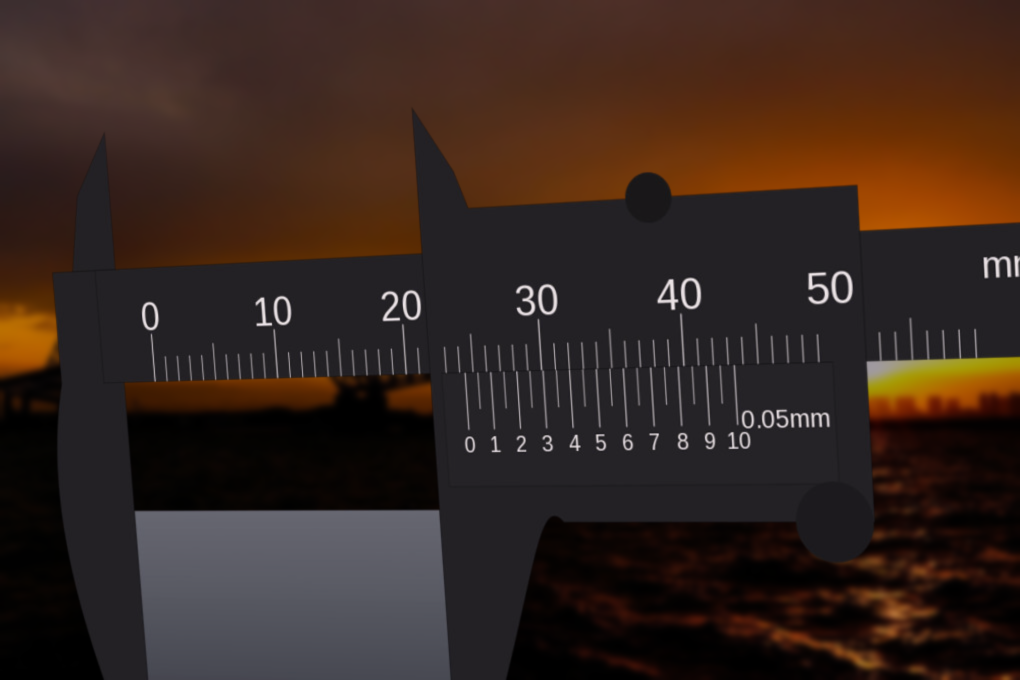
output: **24.4** mm
